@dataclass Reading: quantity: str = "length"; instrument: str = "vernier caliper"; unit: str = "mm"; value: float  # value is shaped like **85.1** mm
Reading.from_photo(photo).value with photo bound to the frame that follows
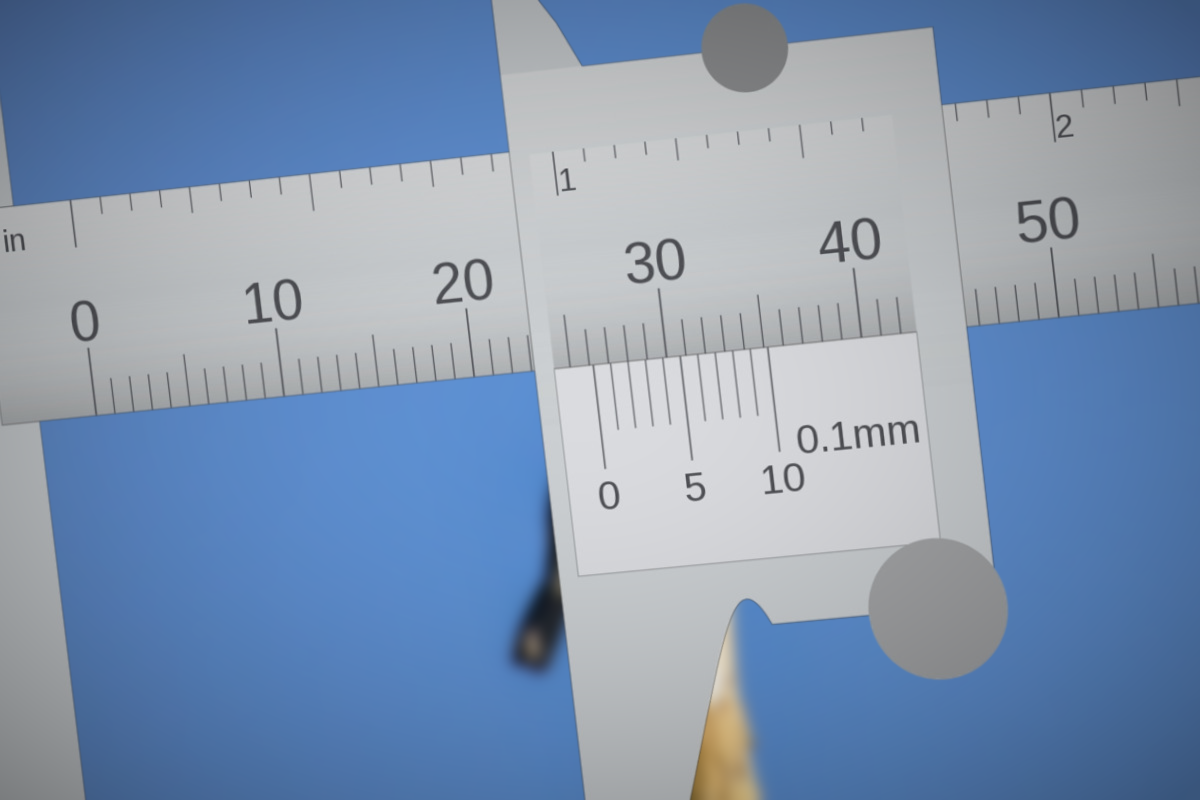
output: **26.2** mm
